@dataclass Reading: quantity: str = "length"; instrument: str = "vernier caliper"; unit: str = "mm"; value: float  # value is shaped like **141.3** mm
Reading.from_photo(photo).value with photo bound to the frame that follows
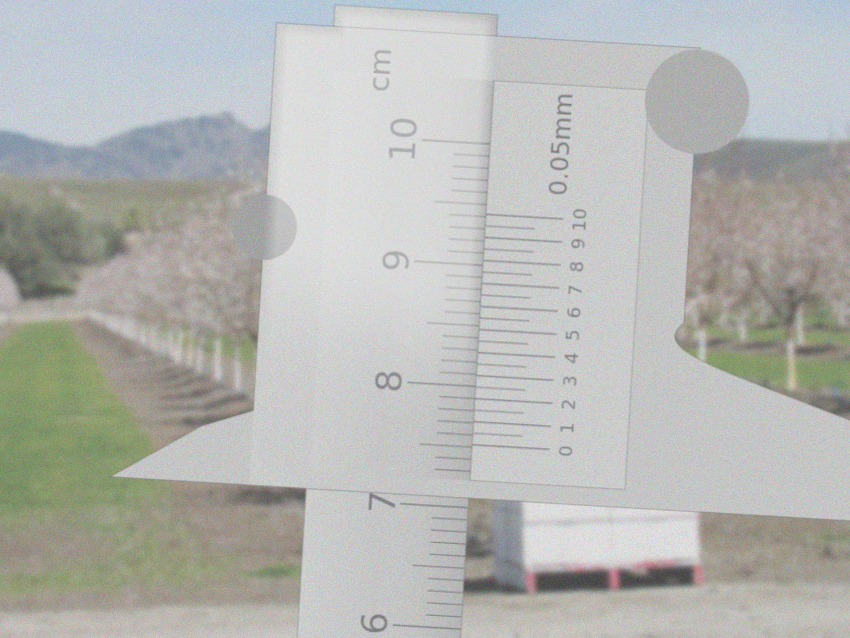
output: **75.2** mm
